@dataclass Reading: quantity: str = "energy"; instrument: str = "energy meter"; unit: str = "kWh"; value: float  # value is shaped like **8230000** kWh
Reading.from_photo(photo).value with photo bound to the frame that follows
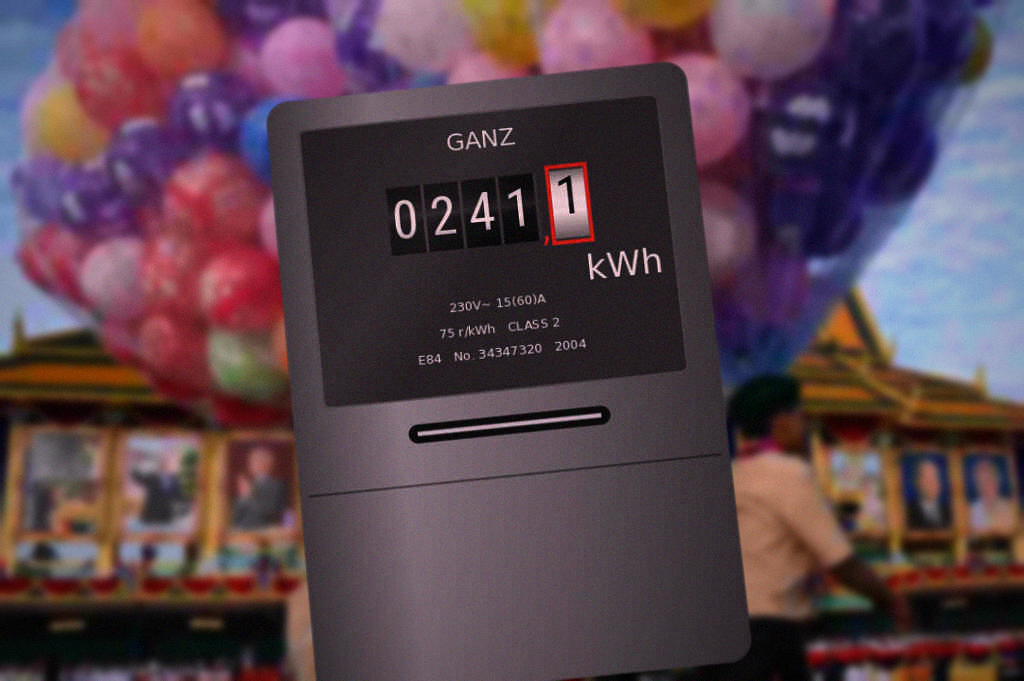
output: **241.1** kWh
